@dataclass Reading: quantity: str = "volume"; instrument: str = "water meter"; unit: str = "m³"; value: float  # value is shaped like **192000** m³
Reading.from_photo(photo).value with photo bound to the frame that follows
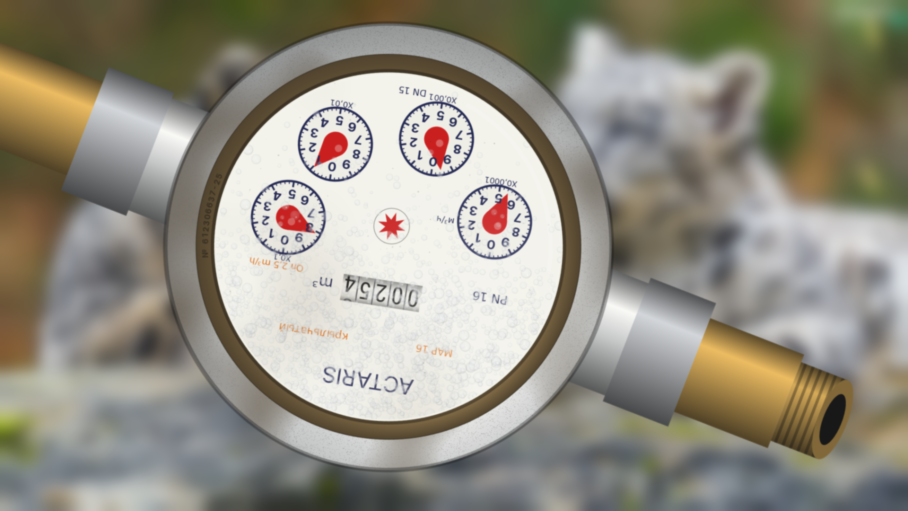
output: **253.8095** m³
